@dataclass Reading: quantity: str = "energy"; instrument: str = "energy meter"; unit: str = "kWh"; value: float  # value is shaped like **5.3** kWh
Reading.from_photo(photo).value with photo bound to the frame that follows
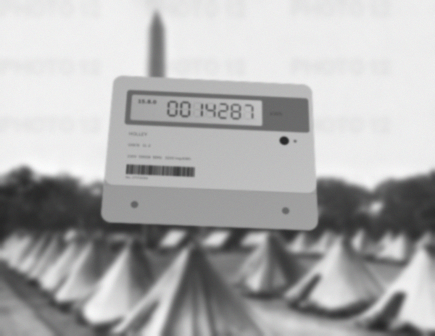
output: **14287** kWh
